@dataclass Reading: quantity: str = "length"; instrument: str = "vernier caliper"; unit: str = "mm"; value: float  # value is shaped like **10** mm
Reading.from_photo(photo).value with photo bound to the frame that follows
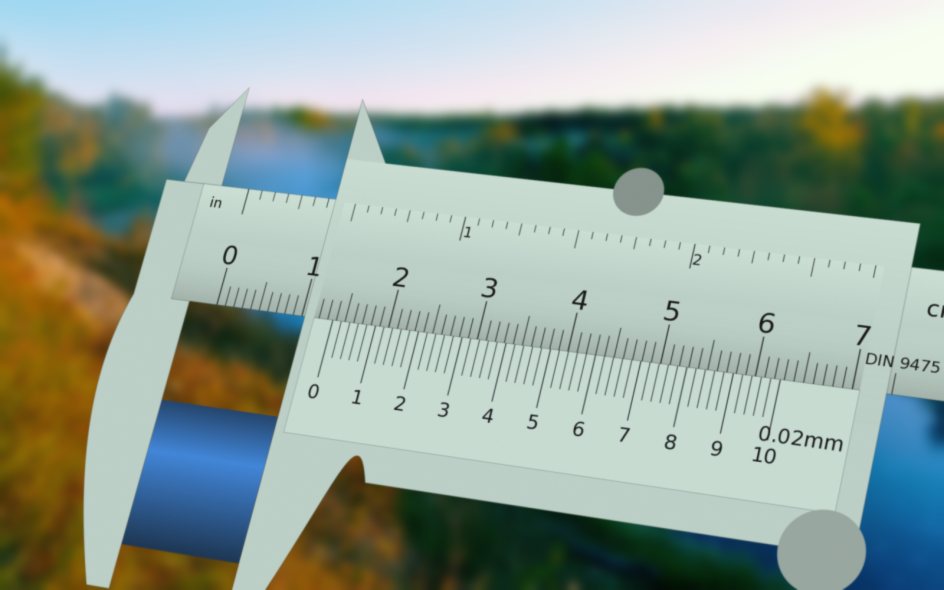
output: **13.6** mm
